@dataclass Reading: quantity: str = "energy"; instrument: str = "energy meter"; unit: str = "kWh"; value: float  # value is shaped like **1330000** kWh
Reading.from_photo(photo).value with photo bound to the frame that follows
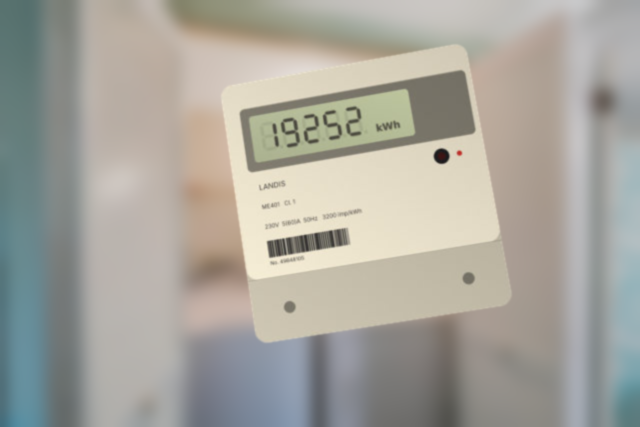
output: **19252** kWh
